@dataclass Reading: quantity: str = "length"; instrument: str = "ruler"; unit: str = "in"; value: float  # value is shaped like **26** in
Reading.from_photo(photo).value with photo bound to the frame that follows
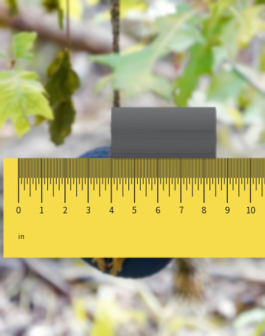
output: **4.5** in
